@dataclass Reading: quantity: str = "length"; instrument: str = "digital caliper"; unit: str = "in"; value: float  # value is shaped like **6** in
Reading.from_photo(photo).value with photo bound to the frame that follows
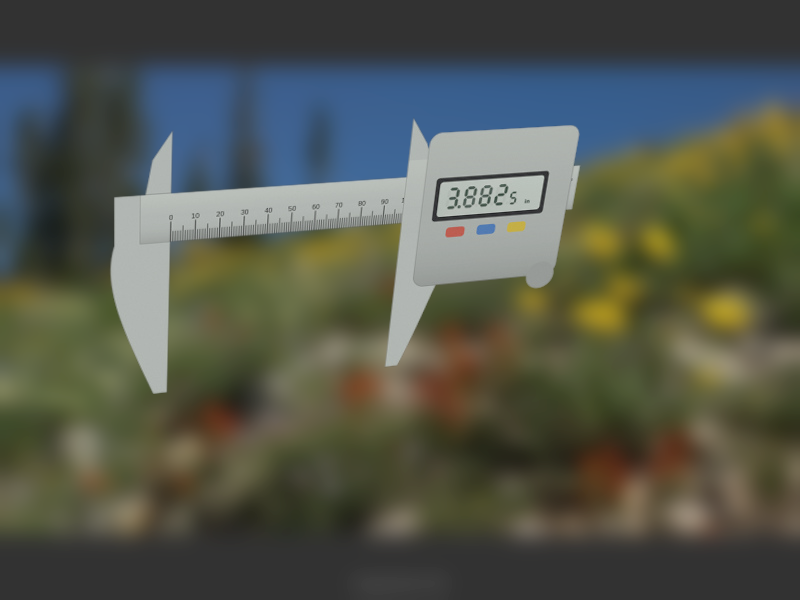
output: **3.8825** in
